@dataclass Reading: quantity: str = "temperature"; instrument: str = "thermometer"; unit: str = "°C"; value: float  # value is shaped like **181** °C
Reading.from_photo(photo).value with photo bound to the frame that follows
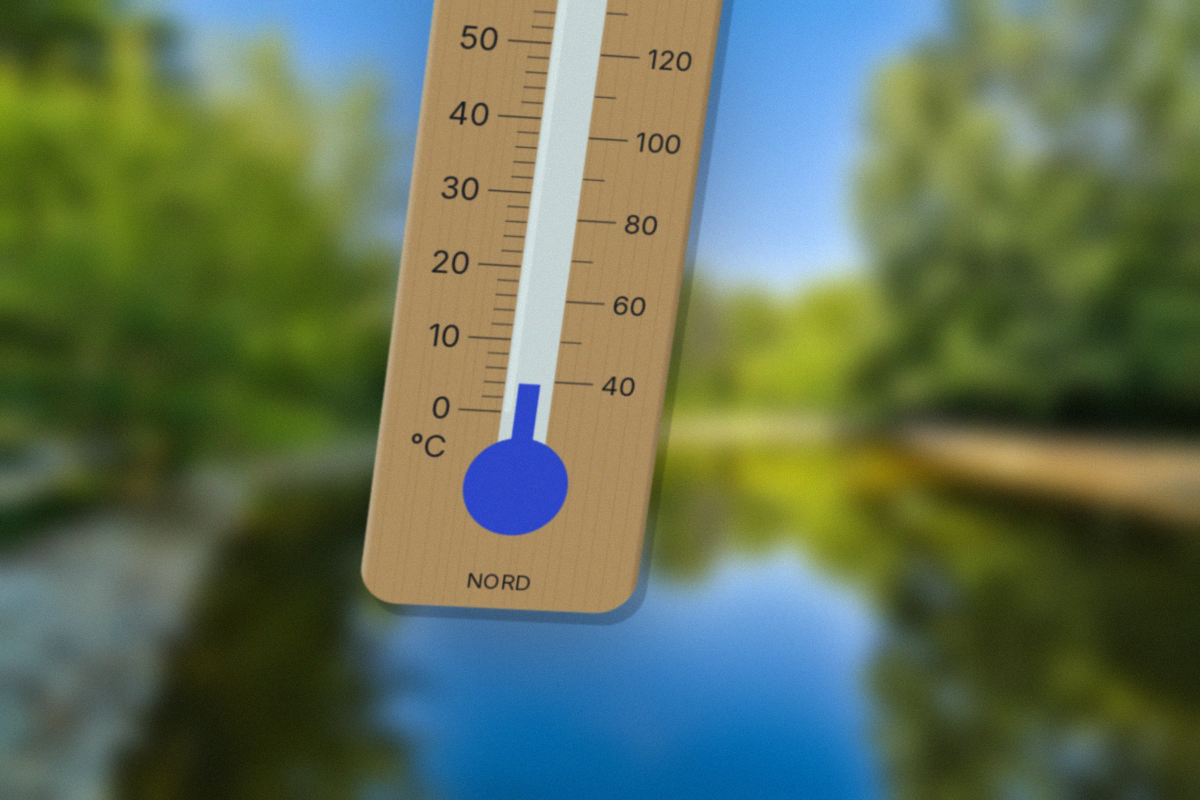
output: **4** °C
